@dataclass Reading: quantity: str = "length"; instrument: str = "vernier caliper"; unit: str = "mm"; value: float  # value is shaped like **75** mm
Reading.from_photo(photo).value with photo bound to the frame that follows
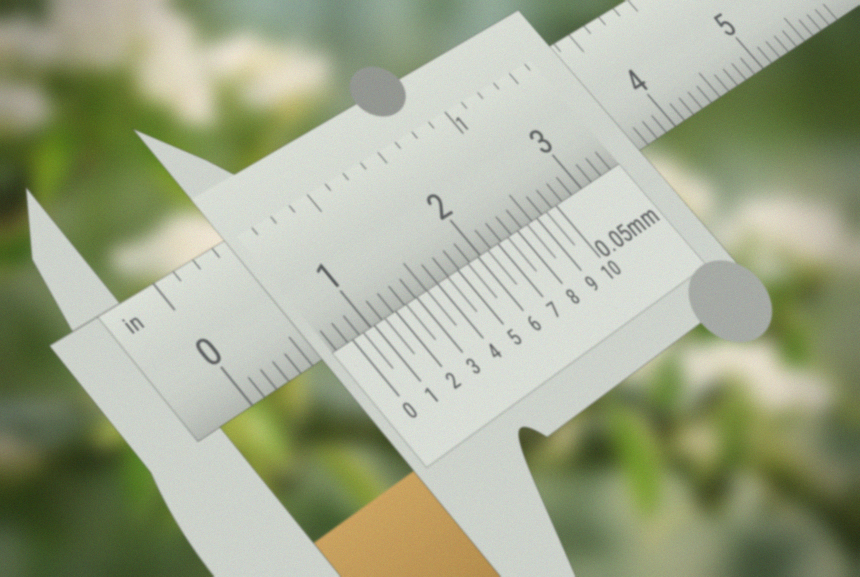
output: **8.4** mm
